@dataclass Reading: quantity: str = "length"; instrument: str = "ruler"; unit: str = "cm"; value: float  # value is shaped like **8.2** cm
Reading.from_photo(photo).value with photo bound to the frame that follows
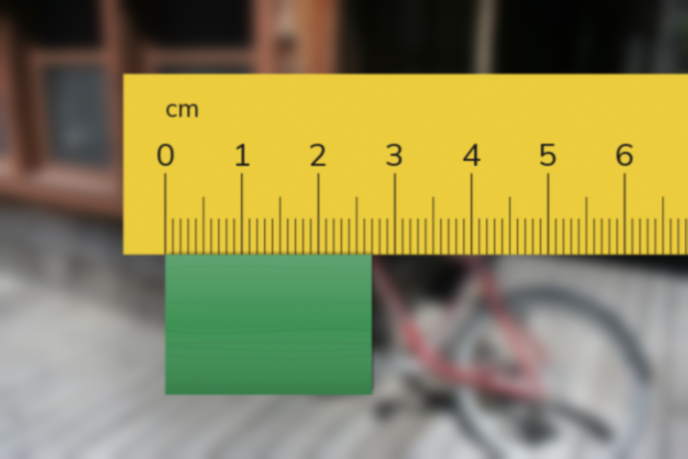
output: **2.7** cm
